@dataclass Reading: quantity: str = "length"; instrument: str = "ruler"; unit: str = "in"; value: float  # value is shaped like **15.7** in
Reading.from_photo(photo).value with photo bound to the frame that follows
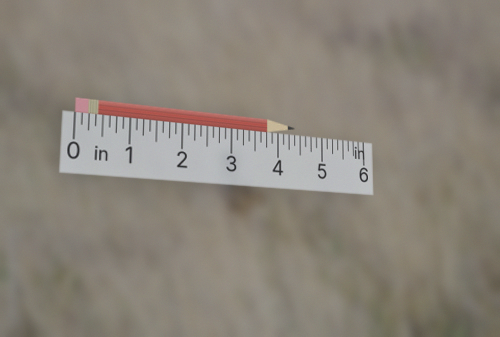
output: **4.375** in
